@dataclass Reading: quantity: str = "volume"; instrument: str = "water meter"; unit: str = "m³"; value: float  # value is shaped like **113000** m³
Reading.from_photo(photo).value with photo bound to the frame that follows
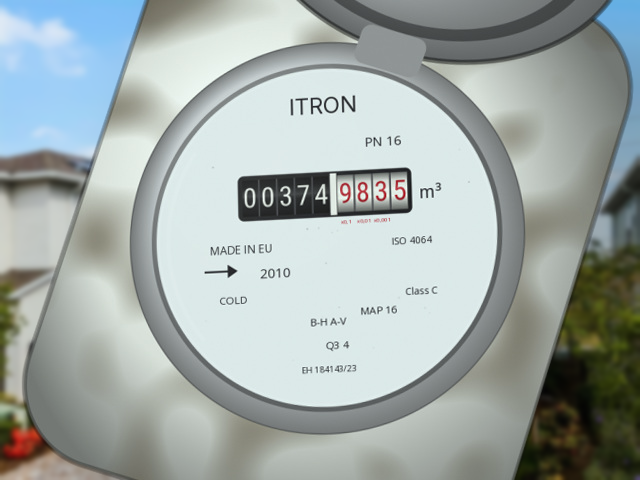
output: **374.9835** m³
